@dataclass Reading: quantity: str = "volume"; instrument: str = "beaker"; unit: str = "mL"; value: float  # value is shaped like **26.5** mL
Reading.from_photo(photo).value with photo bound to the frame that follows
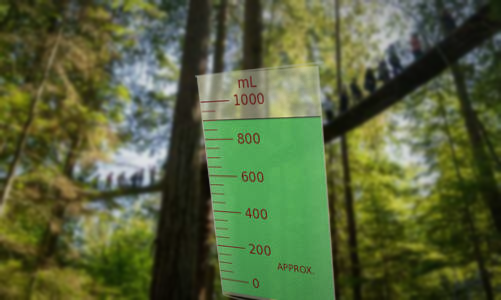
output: **900** mL
